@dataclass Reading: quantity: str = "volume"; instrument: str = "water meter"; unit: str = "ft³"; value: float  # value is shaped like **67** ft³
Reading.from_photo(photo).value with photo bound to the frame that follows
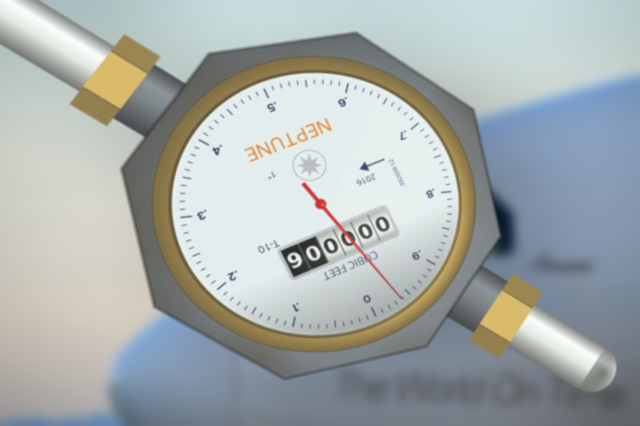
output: **5.96** ft³
